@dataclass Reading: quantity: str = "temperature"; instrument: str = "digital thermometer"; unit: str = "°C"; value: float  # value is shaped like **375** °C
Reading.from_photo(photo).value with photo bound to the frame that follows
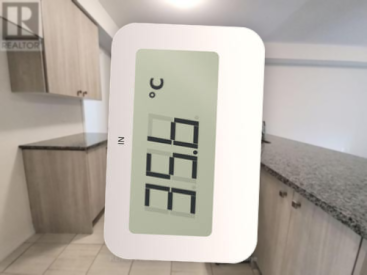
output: **35.6** °C
